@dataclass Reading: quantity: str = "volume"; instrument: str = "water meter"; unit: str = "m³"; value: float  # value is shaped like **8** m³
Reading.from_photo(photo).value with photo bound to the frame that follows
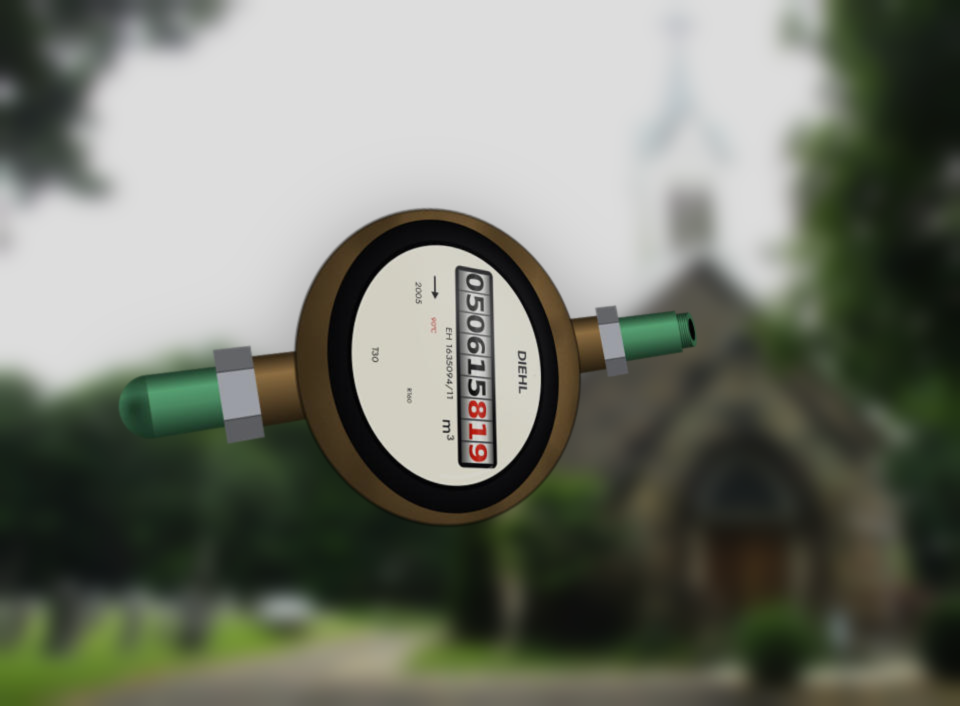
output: **50615.819** m³
